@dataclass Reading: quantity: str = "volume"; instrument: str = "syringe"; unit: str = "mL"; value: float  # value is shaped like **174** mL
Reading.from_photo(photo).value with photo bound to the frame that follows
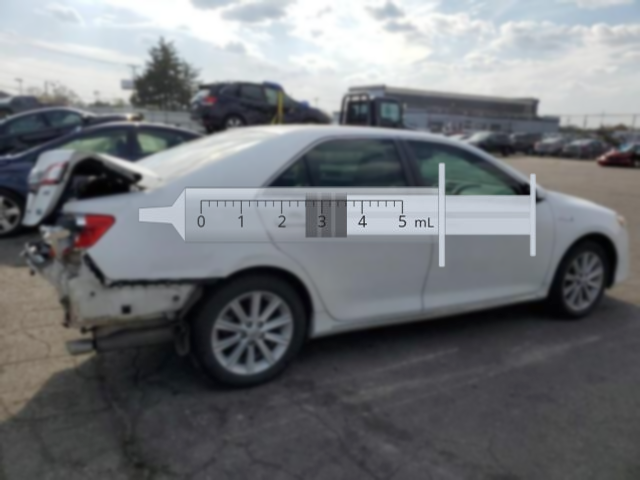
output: **2.6** mL
